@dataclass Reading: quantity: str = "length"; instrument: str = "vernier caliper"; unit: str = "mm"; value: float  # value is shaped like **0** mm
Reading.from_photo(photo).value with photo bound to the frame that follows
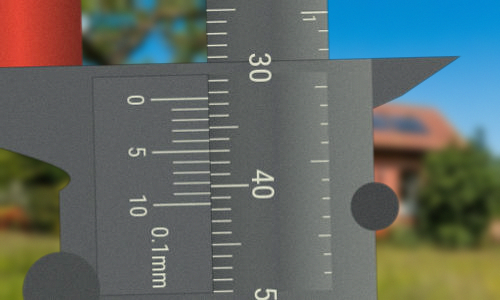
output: **32.5** mm
